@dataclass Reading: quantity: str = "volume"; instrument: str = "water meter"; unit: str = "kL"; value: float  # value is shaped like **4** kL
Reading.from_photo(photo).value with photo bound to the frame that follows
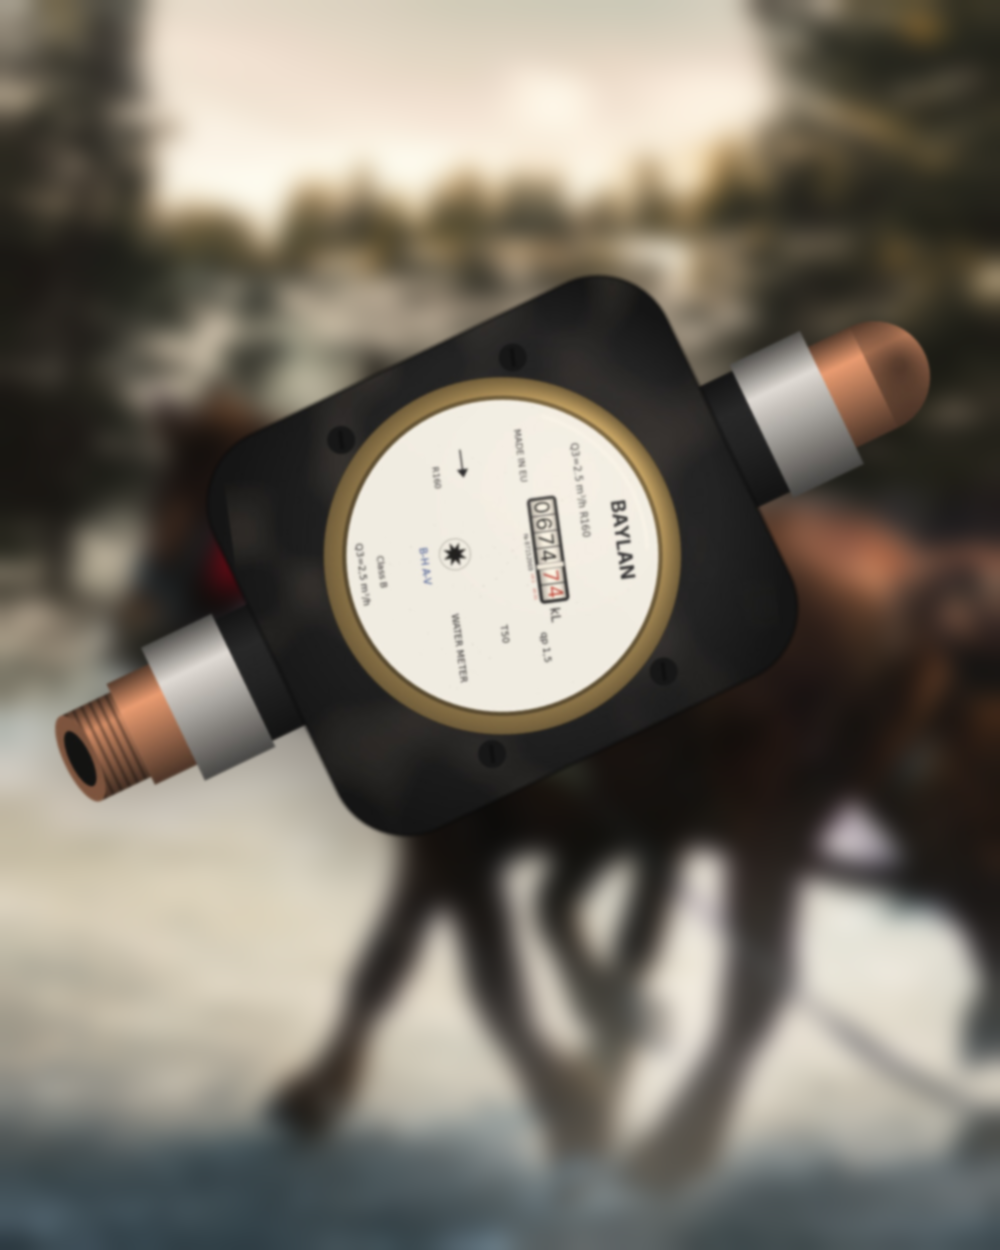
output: **674.74** kL
